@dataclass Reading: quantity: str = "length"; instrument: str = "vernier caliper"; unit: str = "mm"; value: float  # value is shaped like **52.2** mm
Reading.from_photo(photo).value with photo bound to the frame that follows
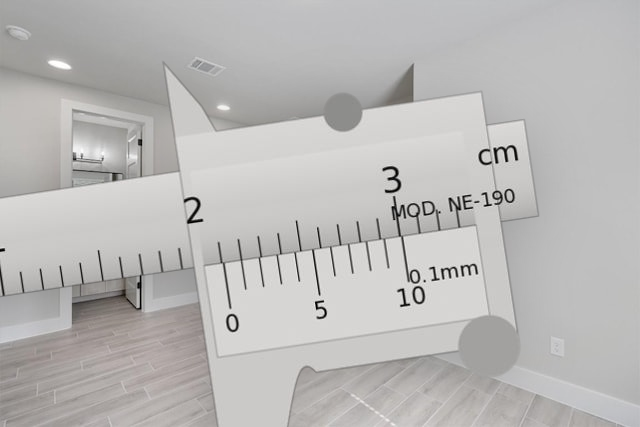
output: **21.1** mm
